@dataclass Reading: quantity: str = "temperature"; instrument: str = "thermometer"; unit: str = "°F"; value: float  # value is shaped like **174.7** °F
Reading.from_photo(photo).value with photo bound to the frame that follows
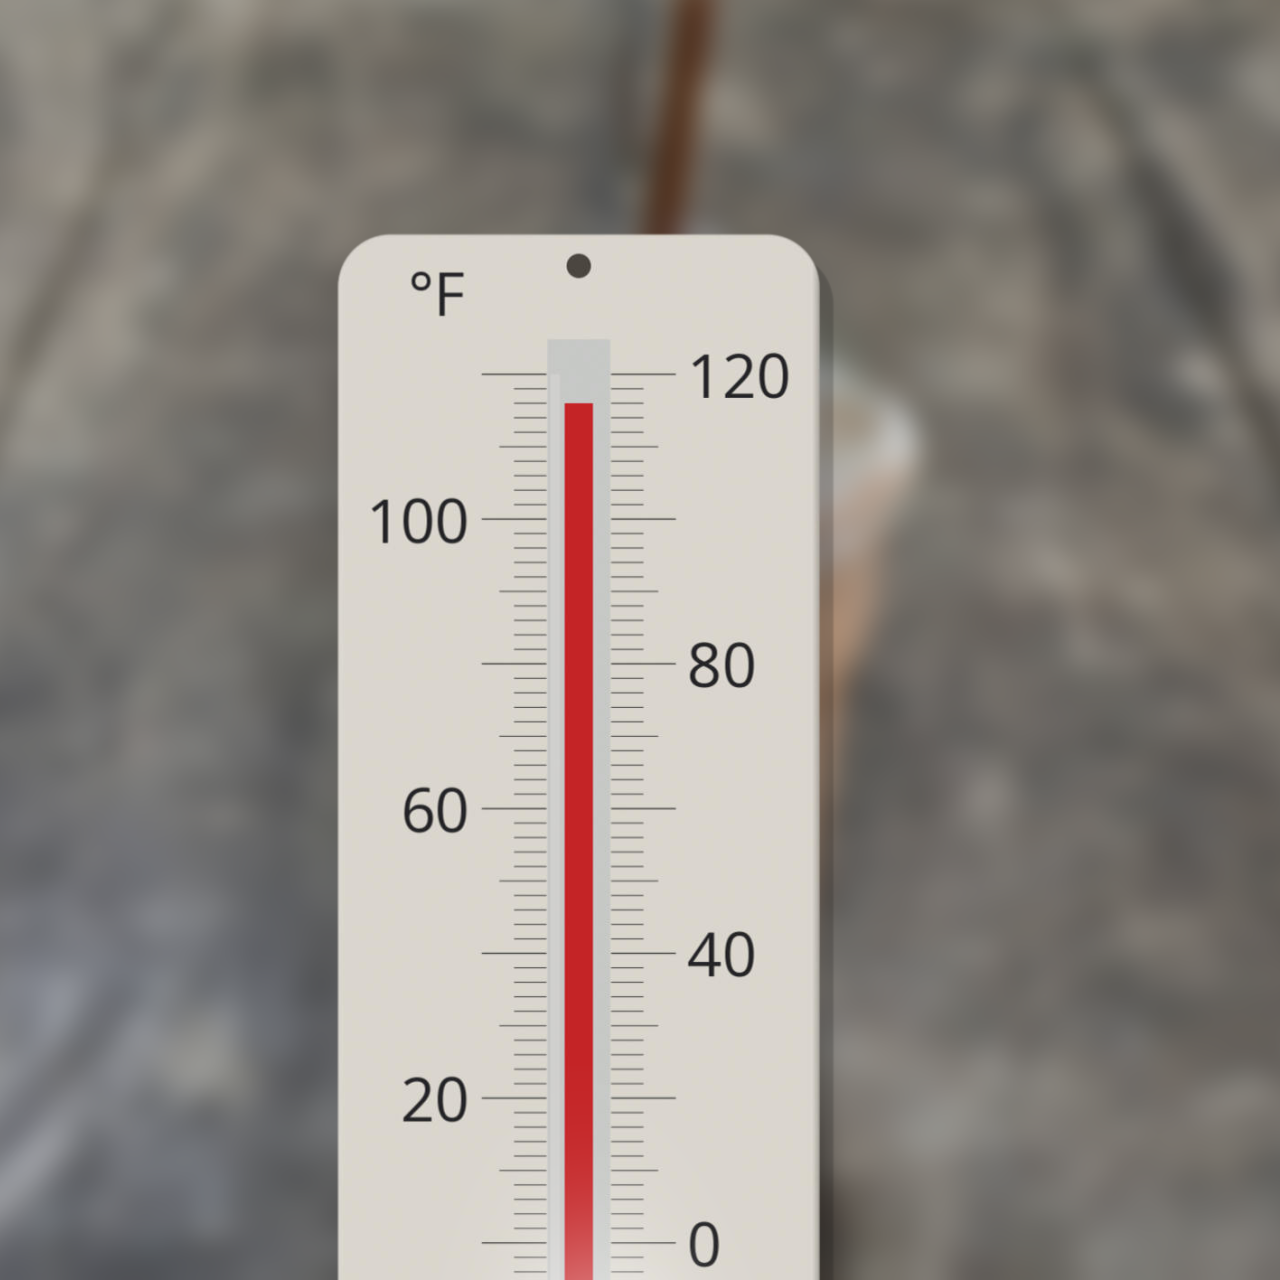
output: **116** °F
